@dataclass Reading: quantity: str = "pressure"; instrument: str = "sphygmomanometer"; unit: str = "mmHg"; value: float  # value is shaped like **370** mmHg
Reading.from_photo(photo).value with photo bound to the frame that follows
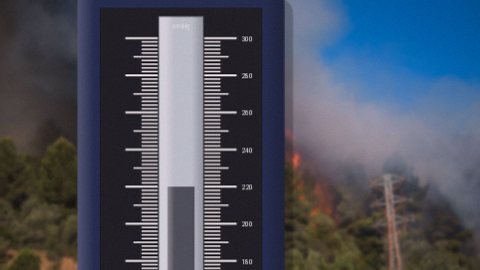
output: **220** mmHg
